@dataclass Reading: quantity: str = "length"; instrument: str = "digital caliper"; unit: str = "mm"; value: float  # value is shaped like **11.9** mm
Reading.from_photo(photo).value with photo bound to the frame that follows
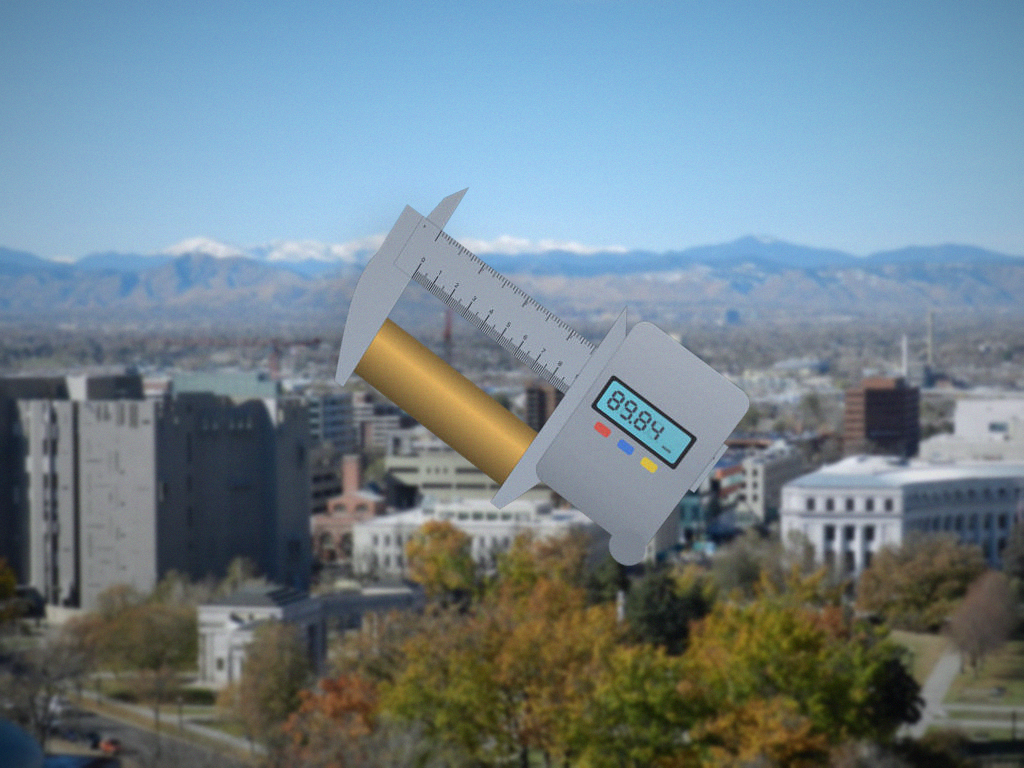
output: **89.84** mm
